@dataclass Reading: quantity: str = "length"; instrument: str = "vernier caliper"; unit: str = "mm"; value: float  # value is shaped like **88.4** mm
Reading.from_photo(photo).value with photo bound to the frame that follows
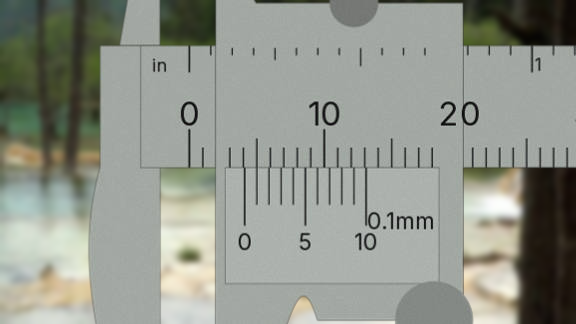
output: **4.1** mm
